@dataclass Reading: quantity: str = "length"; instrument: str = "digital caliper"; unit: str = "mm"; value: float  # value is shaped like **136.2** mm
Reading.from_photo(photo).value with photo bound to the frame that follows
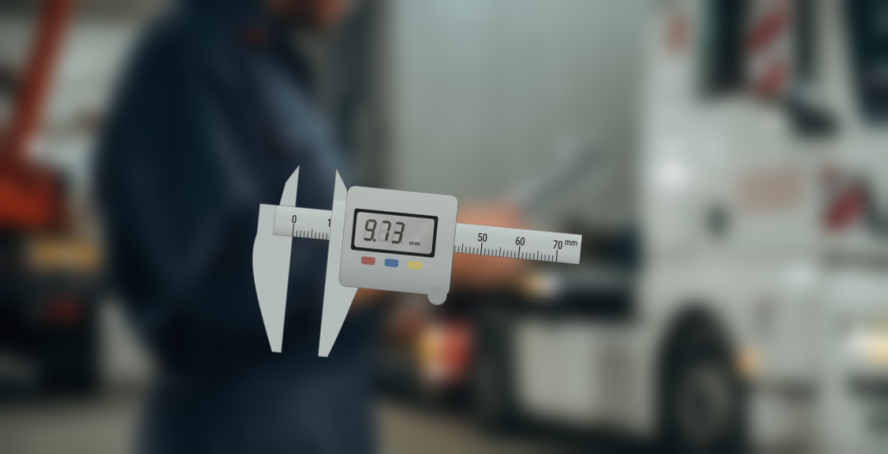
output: **9.73** mm
